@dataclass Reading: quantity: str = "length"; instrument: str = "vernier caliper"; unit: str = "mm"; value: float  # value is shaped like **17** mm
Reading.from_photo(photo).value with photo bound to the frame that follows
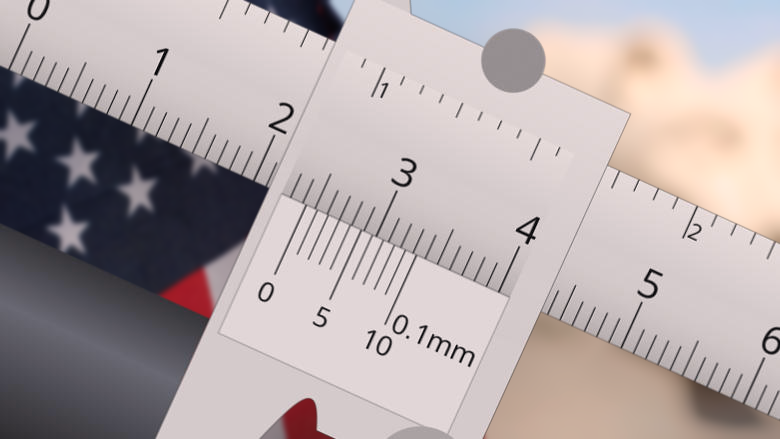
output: **24.3** mm
